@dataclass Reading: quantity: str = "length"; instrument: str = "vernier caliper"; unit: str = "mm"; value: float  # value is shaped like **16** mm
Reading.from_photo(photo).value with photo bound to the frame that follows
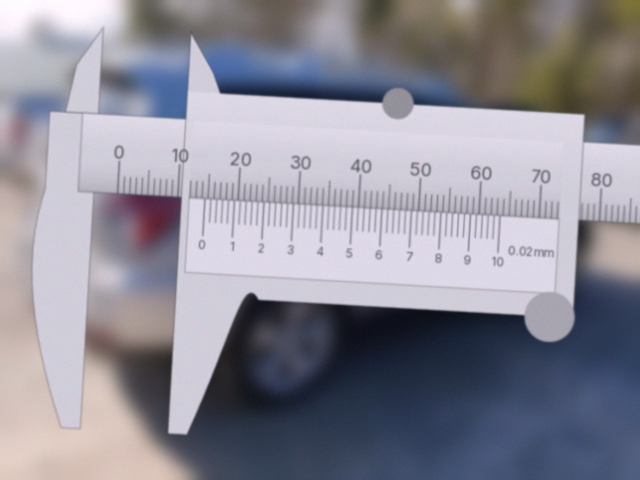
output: **14.5** mm
